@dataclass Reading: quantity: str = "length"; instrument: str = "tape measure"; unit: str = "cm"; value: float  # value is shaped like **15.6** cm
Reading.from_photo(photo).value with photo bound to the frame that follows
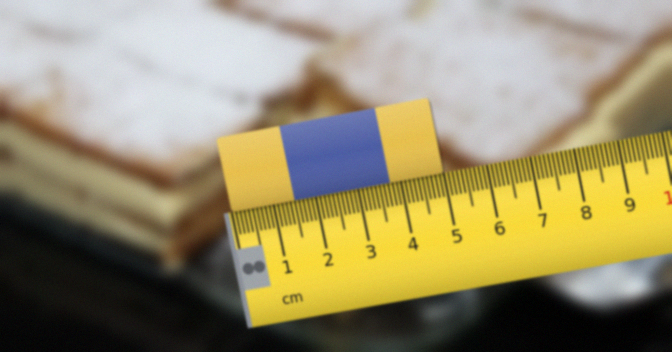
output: **5** cm
